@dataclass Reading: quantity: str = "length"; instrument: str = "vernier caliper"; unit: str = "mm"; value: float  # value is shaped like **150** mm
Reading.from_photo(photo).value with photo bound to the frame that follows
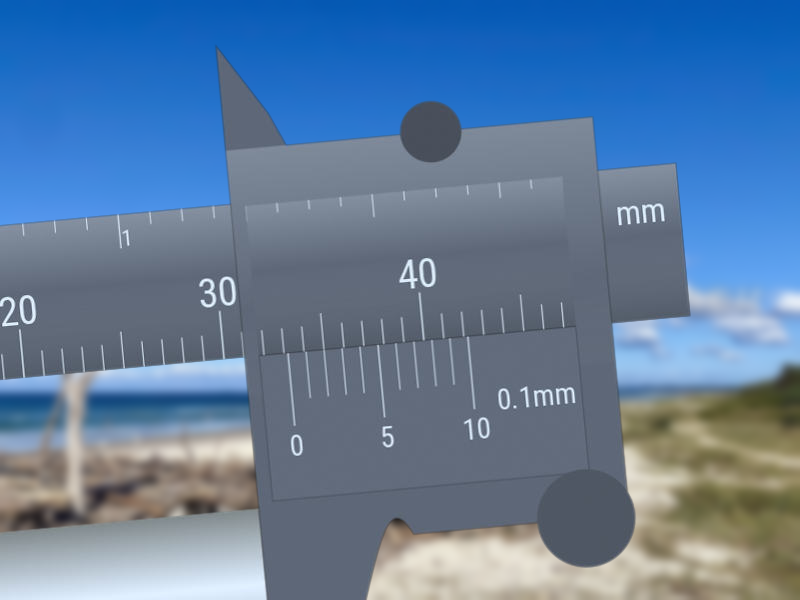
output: **33.2** mm
